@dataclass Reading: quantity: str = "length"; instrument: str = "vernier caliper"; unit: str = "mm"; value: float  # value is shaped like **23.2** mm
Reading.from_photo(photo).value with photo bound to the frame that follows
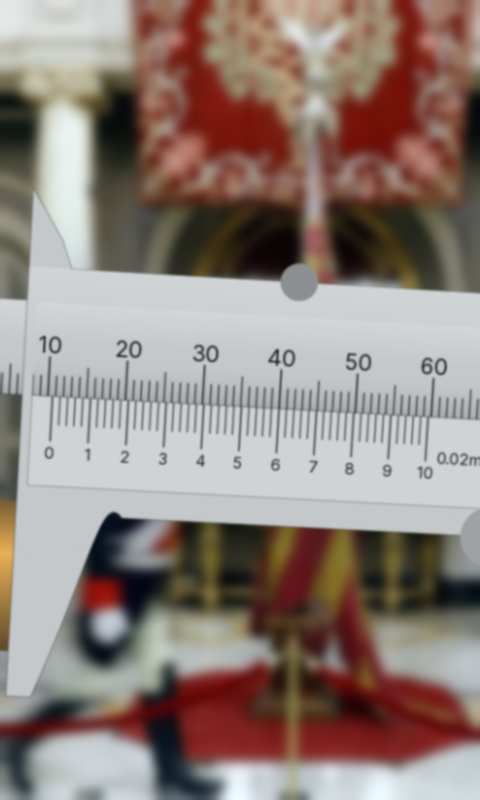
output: **10.6** mm
